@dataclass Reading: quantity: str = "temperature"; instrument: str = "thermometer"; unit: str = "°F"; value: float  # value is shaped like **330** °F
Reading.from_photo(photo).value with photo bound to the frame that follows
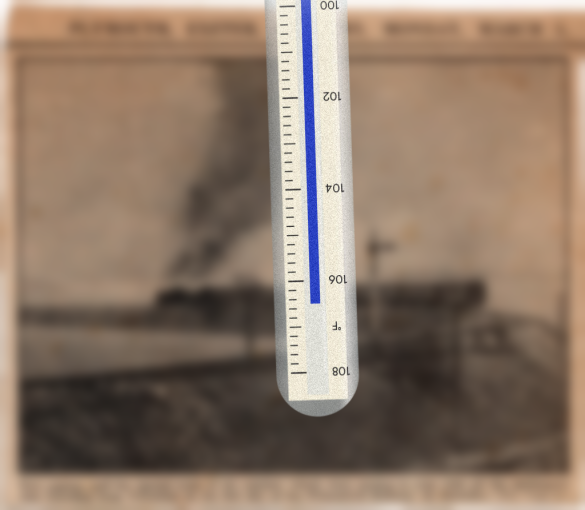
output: **106.5** °F
